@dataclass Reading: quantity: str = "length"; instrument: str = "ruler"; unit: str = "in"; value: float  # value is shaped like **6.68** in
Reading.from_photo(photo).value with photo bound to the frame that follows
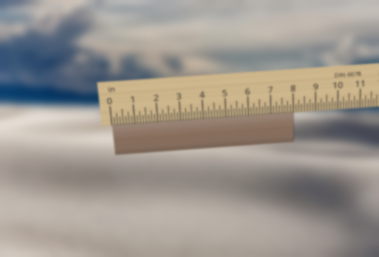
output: **8** in
